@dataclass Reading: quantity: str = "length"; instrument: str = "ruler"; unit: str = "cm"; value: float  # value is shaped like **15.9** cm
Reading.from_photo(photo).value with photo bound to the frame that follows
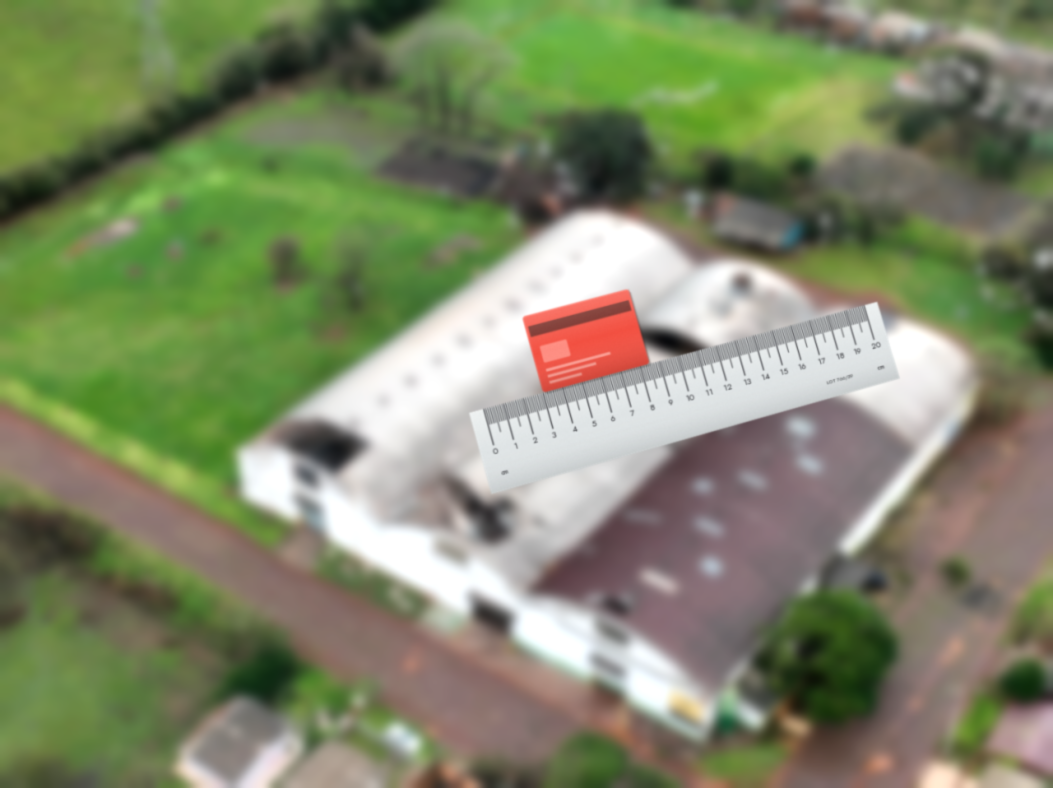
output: **5.5** cm
